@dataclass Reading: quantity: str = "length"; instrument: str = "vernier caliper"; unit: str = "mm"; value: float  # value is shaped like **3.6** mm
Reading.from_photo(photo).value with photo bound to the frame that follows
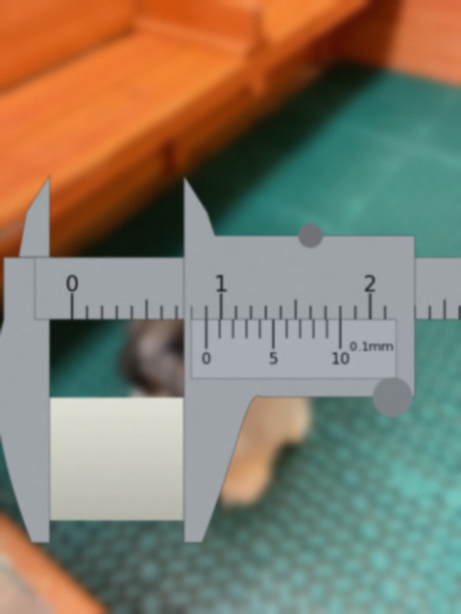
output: **9.0** mm
